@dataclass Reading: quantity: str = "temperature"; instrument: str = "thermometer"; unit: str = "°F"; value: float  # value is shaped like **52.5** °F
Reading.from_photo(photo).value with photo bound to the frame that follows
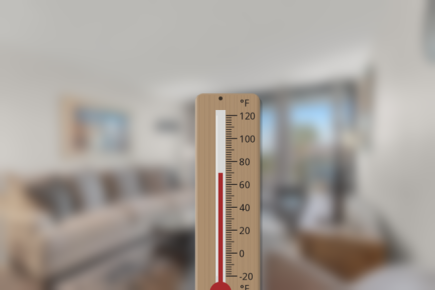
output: **70** °F
